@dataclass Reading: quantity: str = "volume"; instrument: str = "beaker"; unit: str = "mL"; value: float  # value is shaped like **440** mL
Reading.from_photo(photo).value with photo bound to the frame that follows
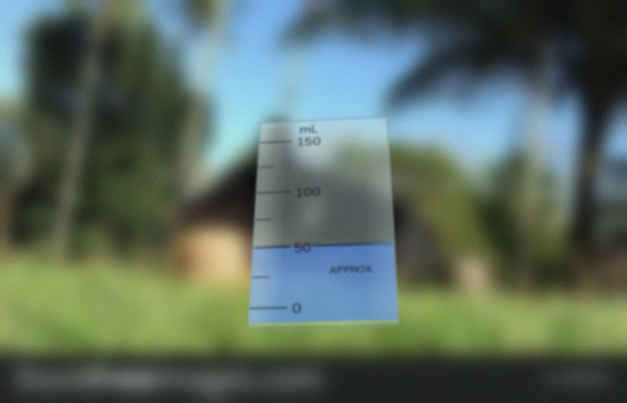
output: **50** mL
